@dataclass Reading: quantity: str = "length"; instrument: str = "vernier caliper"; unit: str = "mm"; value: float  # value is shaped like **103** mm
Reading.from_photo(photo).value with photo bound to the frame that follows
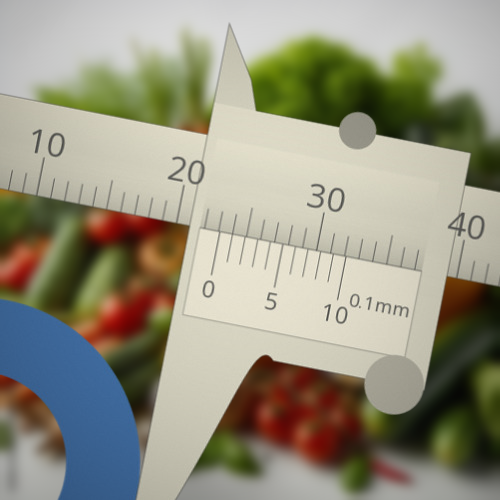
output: **23.1** mm
